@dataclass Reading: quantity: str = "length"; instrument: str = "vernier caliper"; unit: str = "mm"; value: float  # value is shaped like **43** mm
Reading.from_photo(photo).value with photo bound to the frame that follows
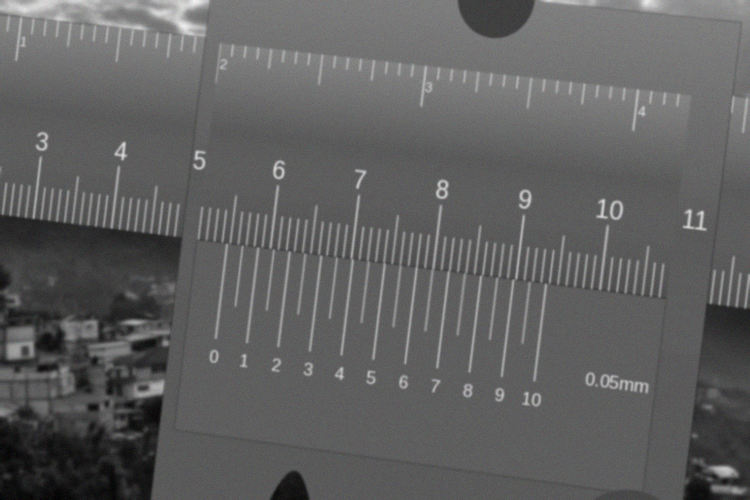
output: **54.6** mm
